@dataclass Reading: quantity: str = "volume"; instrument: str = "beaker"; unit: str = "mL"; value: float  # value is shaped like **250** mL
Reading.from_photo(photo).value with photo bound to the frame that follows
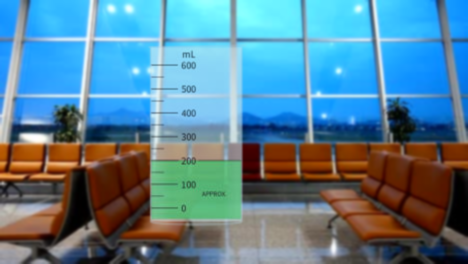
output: **200** mL
